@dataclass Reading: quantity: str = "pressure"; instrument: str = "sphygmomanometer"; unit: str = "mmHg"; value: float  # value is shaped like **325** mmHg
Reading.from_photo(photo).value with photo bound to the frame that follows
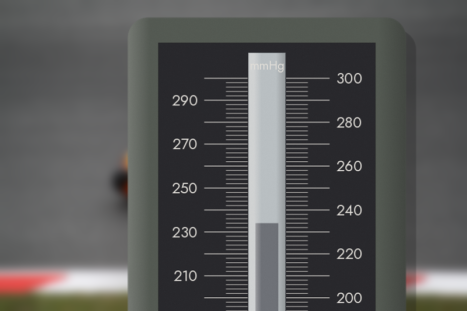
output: **234** mmHg
